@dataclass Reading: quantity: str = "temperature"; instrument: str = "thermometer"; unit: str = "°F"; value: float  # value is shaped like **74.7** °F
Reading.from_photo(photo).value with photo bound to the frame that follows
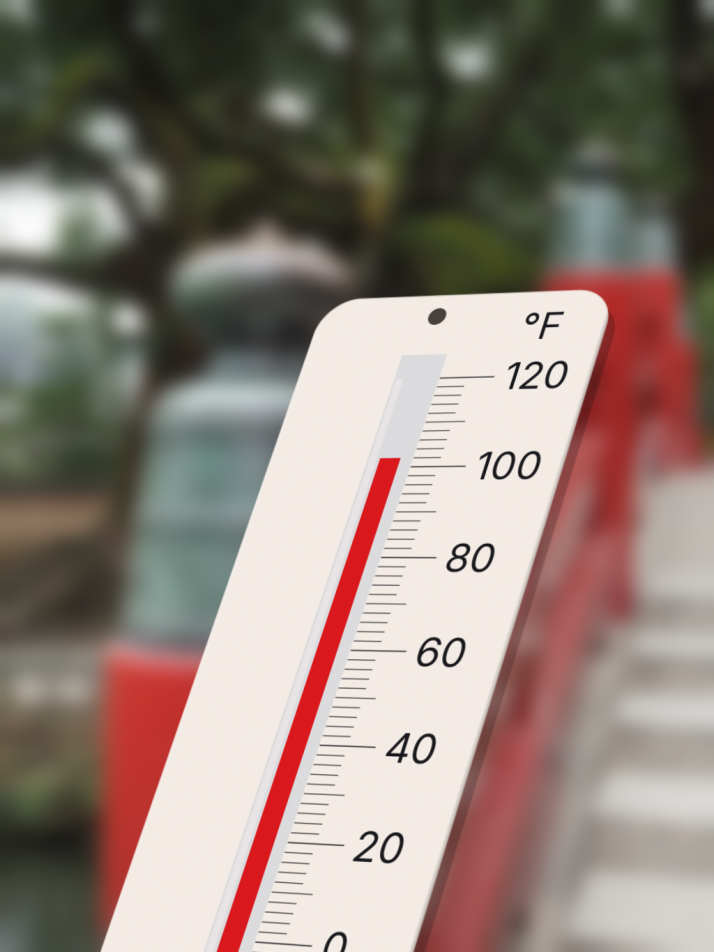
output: **102** °F
